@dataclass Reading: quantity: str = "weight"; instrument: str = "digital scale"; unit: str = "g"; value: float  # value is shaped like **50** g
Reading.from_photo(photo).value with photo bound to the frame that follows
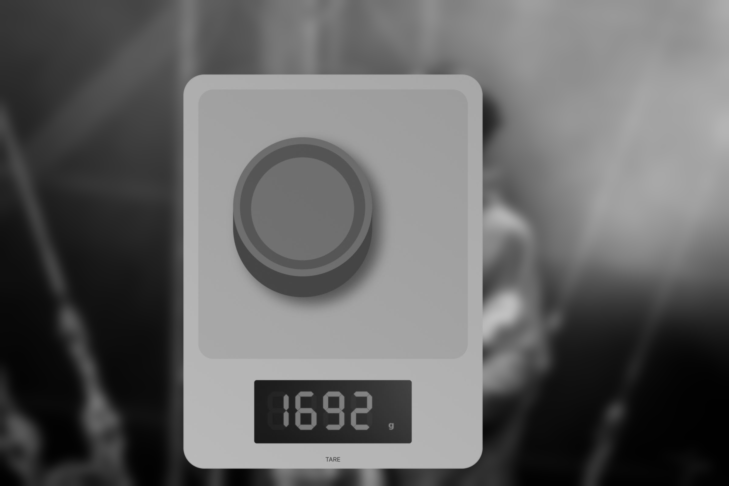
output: **1692** g
